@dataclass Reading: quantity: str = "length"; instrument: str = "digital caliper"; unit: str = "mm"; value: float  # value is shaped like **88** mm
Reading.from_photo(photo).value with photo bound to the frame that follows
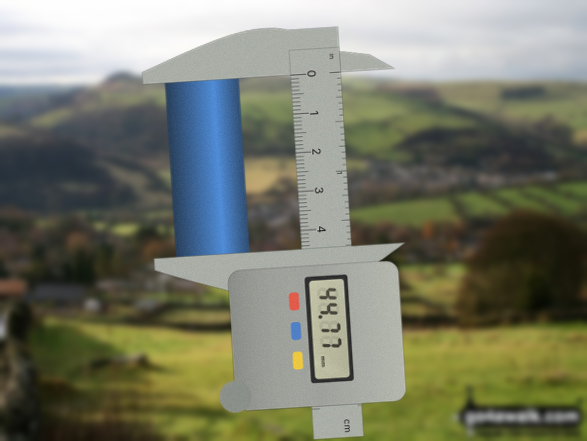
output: **44.77** mm
